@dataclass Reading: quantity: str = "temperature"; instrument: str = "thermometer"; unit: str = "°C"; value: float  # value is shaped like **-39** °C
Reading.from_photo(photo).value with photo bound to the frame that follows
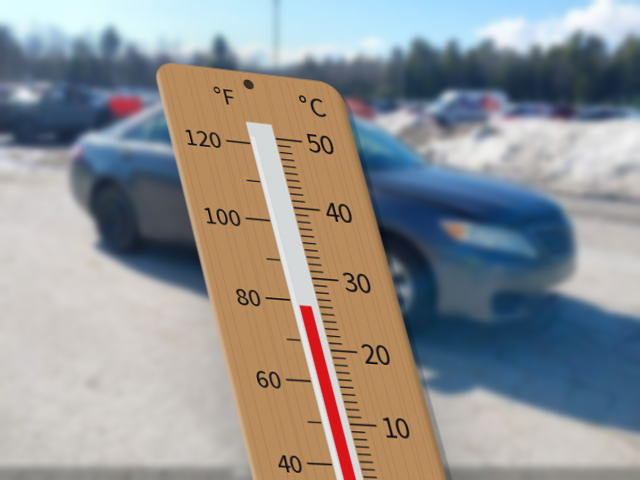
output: **26** °C
